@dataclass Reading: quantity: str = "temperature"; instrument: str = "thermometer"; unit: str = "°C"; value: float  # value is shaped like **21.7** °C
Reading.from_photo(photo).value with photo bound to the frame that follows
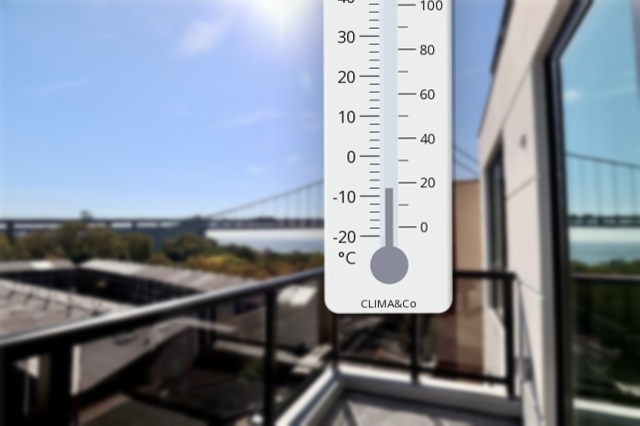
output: **-8** °C
